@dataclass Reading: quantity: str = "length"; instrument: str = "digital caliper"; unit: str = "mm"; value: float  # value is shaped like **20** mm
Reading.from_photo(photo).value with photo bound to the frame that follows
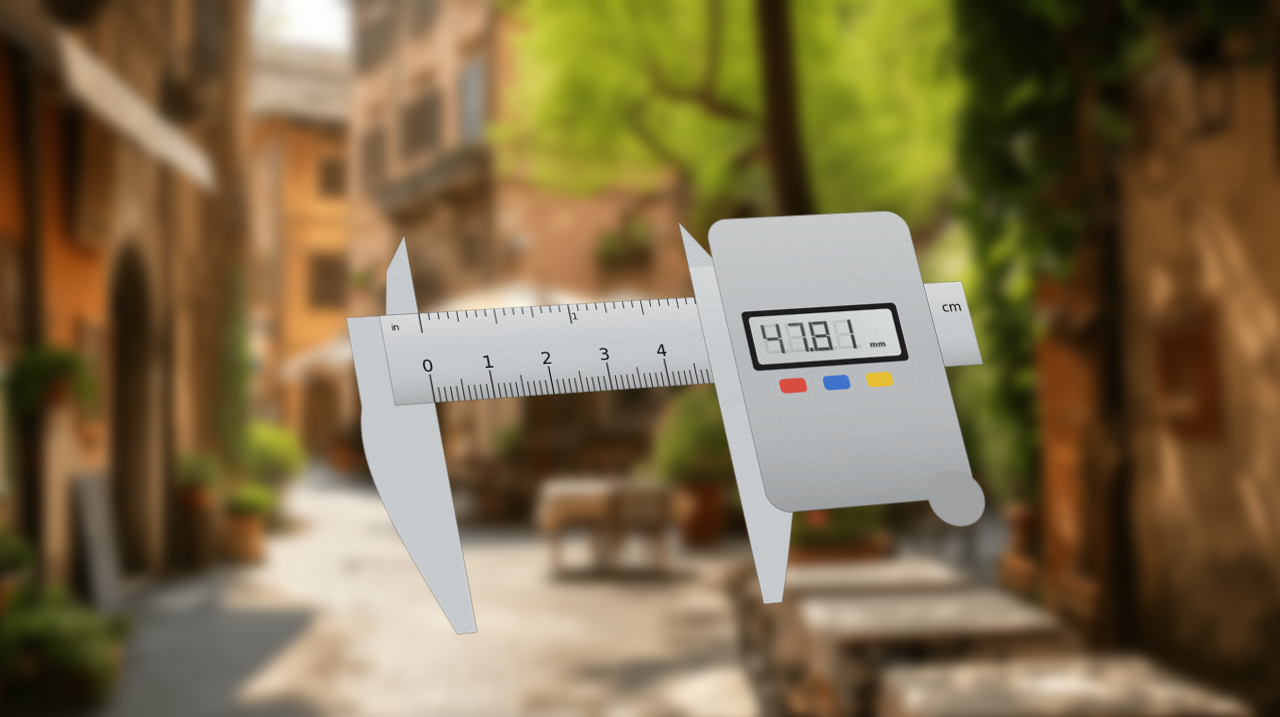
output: **47.81** mm
